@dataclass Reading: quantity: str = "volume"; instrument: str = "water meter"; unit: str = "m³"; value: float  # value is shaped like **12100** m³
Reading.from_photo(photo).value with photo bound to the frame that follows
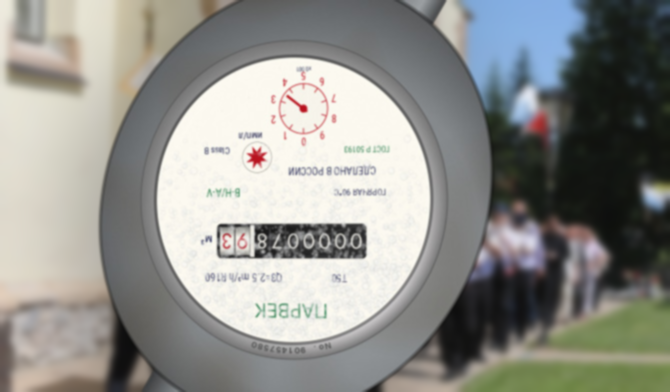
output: **78.933** m³
